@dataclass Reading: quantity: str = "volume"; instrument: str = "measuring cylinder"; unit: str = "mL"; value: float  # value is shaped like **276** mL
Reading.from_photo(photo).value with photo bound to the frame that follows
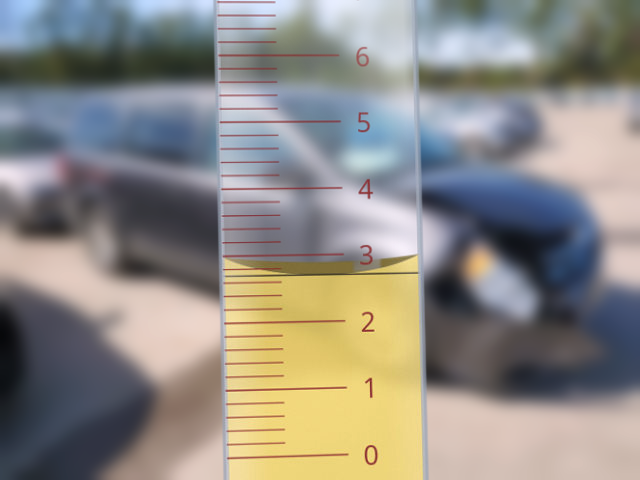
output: **2.7** mL
